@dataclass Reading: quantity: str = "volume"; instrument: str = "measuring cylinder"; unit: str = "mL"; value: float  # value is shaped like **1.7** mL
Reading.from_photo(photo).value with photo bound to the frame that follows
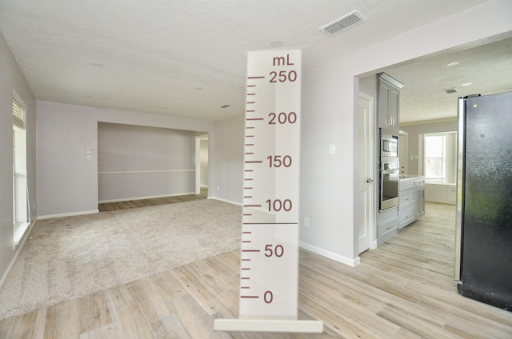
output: **80** mL
